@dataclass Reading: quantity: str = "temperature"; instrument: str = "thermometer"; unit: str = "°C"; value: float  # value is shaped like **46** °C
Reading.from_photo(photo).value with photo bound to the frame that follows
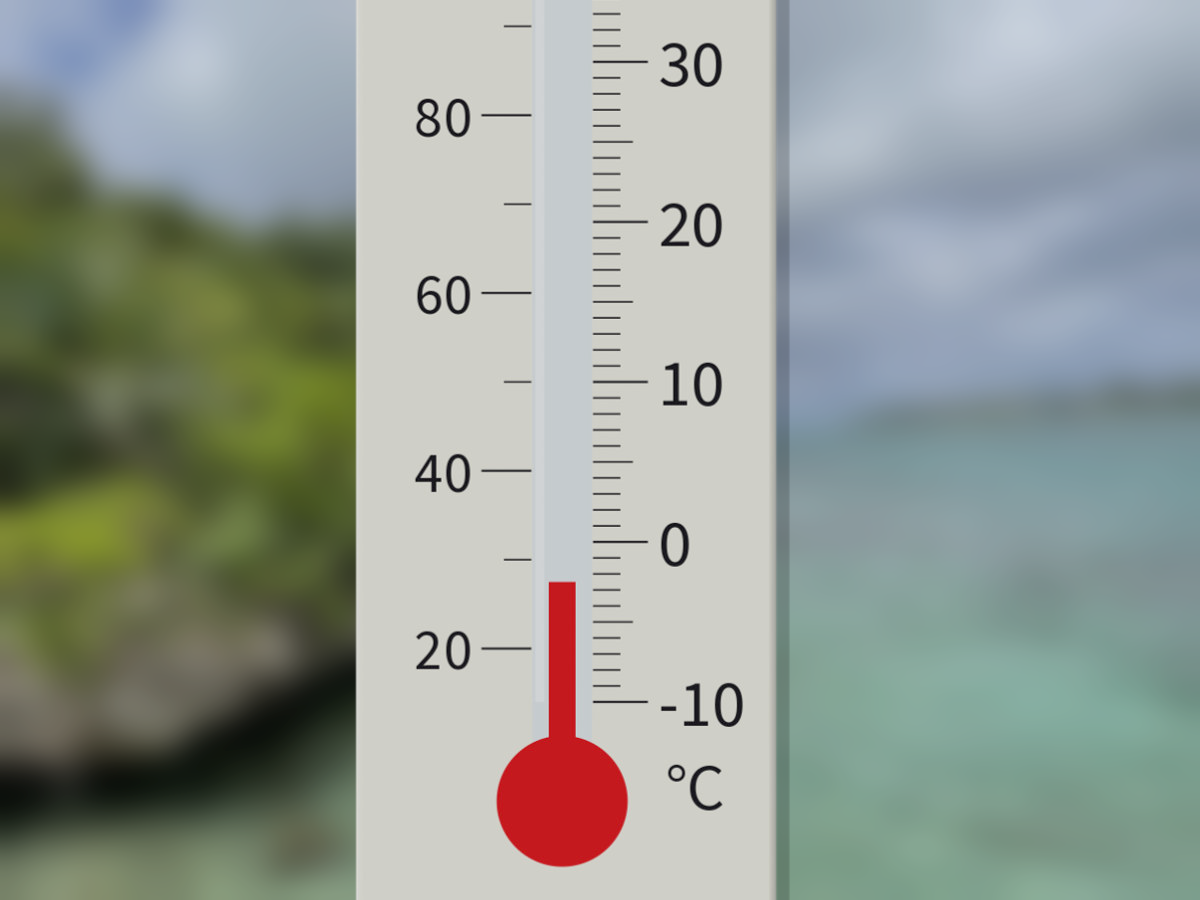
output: **-2.5** °C
